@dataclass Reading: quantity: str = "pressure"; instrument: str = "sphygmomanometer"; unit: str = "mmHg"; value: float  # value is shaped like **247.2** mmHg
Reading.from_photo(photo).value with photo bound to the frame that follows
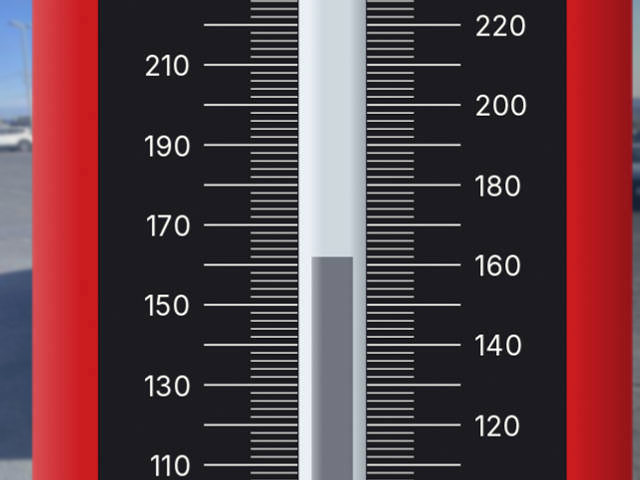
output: **162** mmHg
